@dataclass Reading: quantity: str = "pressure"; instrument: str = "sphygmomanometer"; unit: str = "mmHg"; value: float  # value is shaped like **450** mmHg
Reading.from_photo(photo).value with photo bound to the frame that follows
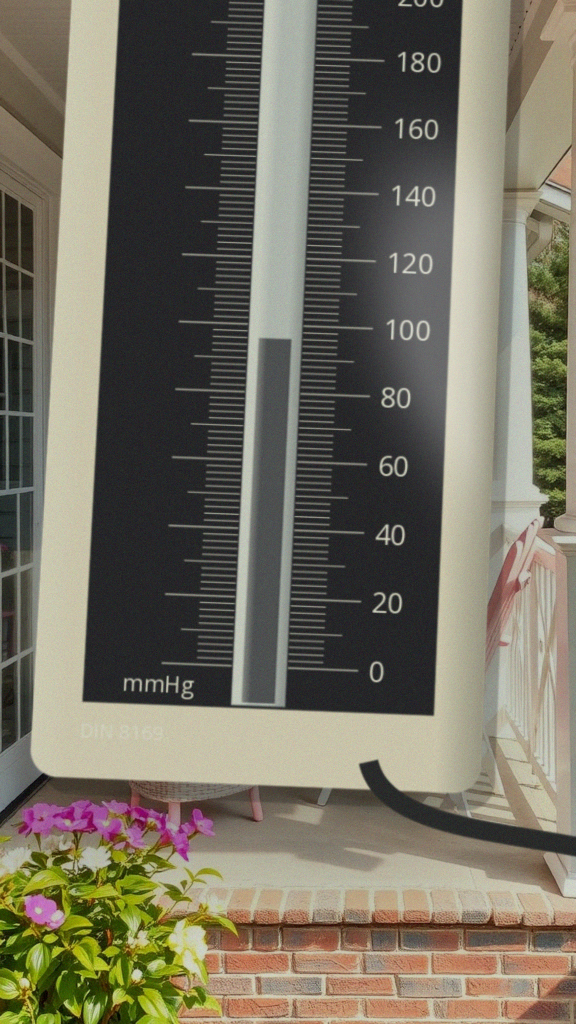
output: **96** mmHg
